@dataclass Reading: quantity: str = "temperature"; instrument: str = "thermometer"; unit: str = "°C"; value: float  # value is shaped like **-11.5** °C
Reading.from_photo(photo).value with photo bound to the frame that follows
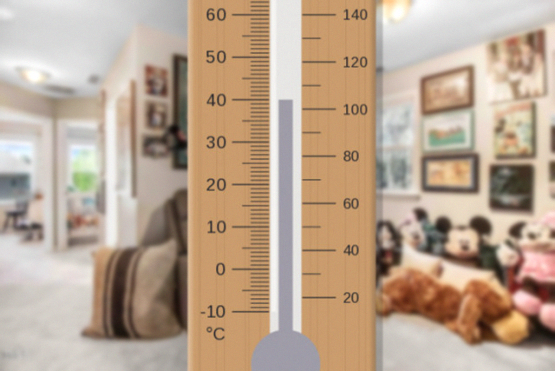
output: **40** °C
